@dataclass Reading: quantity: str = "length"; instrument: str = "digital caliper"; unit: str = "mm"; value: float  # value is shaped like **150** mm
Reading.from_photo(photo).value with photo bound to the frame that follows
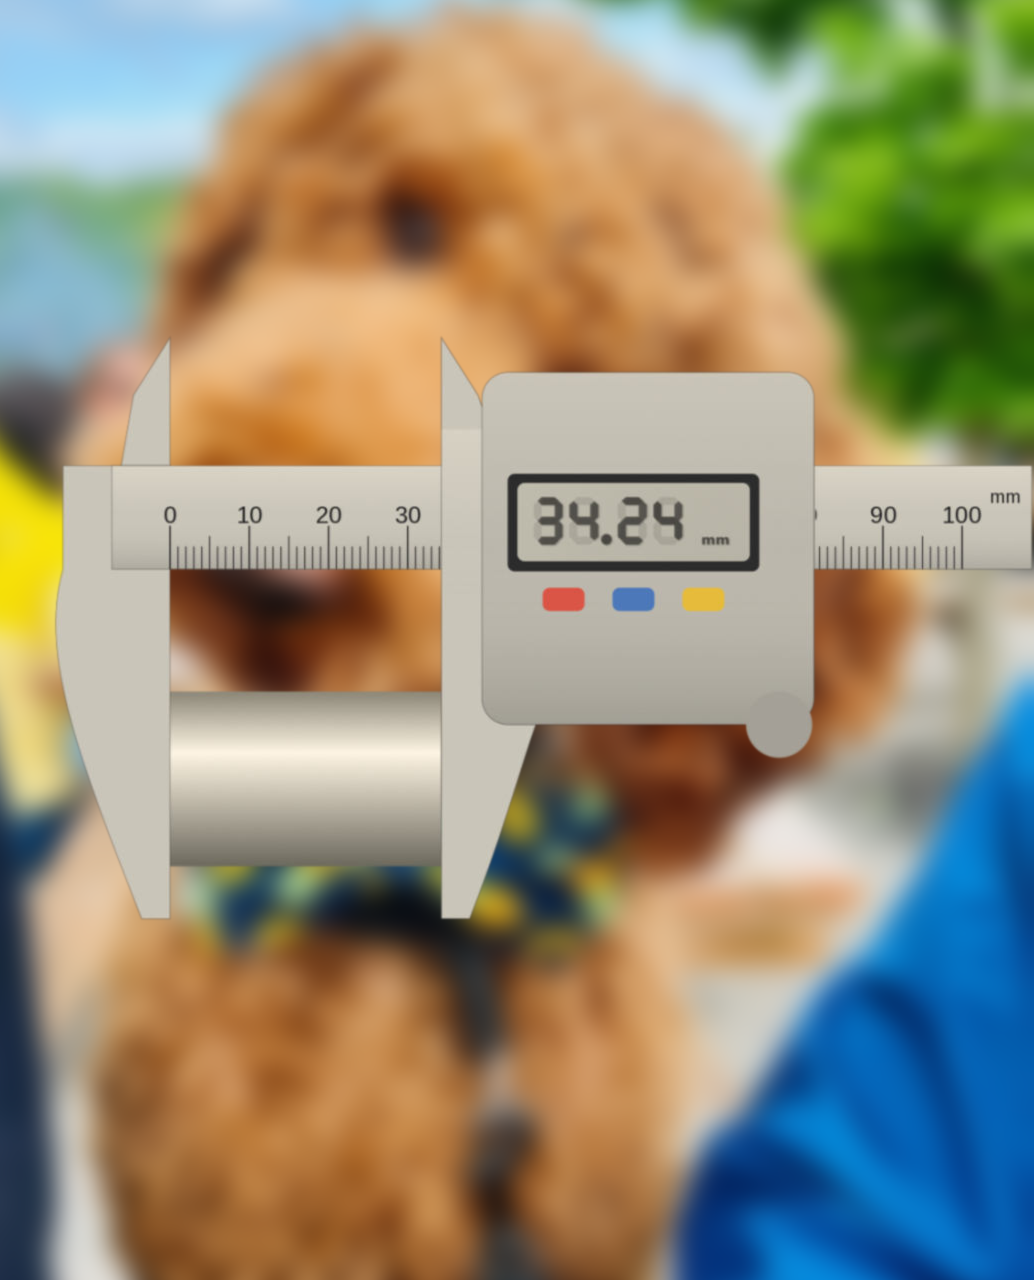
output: **34.24** mm
